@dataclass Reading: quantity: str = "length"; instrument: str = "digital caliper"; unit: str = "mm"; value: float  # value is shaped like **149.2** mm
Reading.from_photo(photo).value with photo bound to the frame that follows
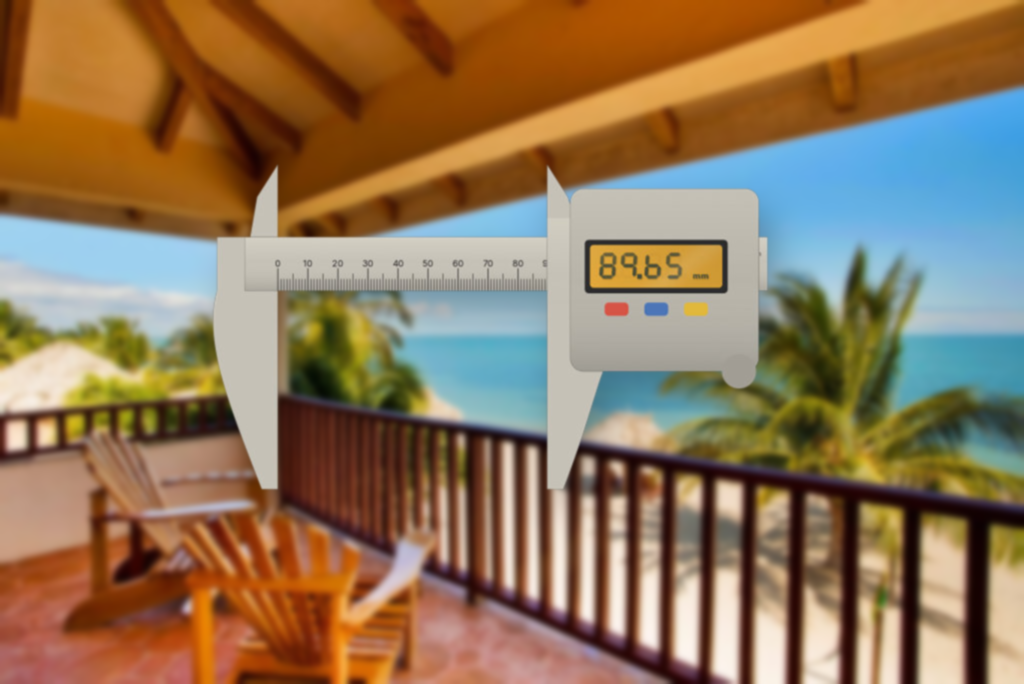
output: **89.65** mm
